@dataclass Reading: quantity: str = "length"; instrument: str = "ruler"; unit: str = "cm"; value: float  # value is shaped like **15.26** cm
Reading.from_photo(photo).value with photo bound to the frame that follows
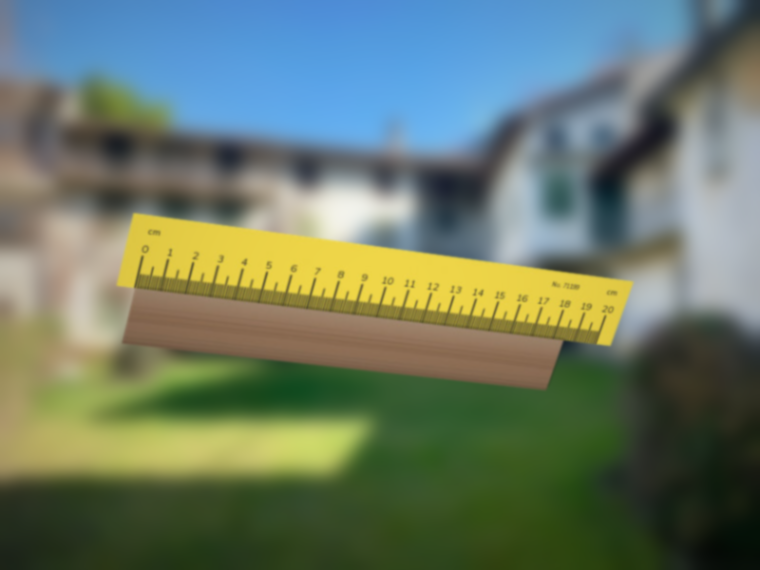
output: **18.5** cm
